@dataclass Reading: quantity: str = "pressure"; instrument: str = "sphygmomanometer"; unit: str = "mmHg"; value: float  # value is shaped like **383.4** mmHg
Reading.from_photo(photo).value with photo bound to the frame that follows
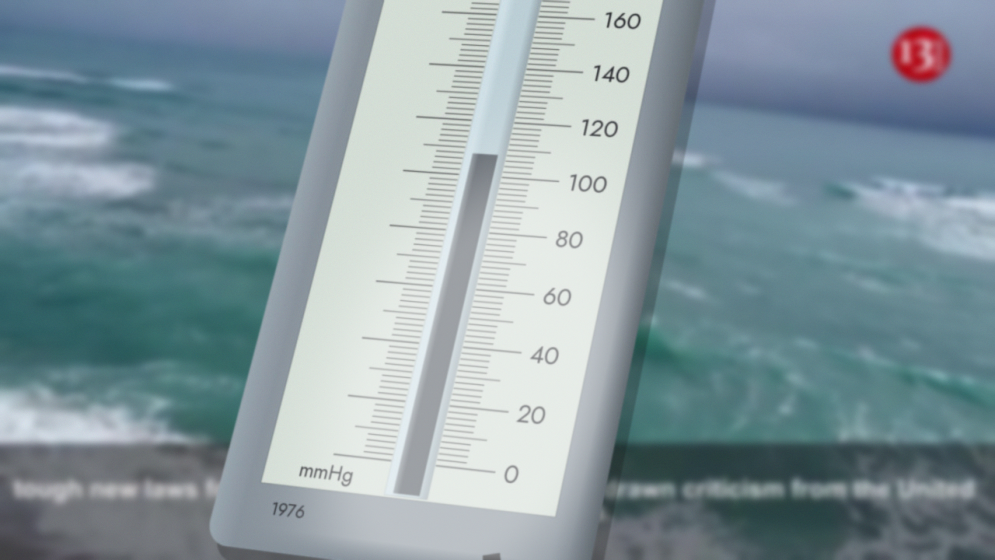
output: **108** mmHg
